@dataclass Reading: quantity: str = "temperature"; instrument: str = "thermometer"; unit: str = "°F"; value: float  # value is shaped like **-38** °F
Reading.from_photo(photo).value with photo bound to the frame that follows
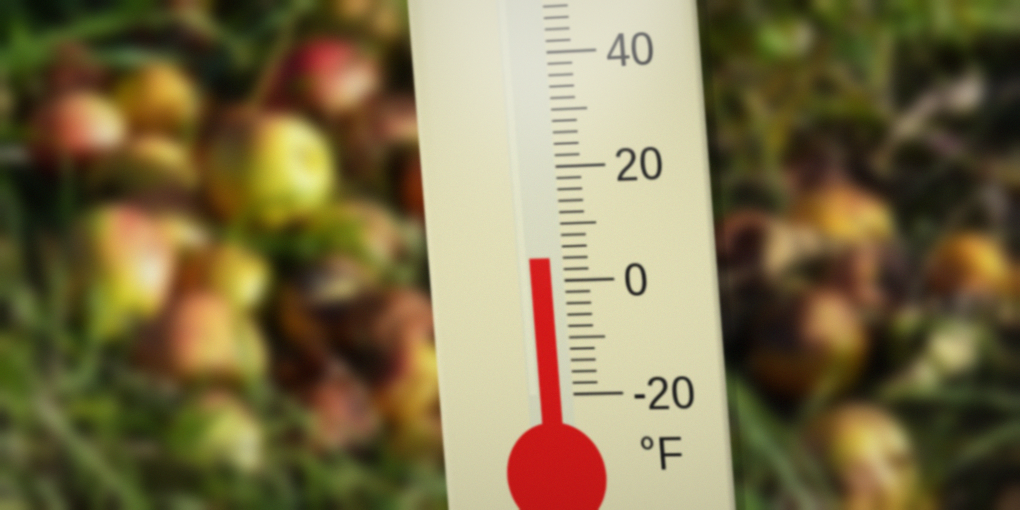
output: **4** °F
